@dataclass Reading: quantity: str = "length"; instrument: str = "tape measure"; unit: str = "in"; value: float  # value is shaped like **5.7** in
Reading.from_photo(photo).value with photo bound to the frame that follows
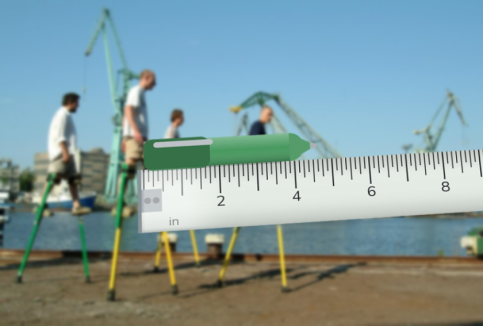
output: **4.625** in
